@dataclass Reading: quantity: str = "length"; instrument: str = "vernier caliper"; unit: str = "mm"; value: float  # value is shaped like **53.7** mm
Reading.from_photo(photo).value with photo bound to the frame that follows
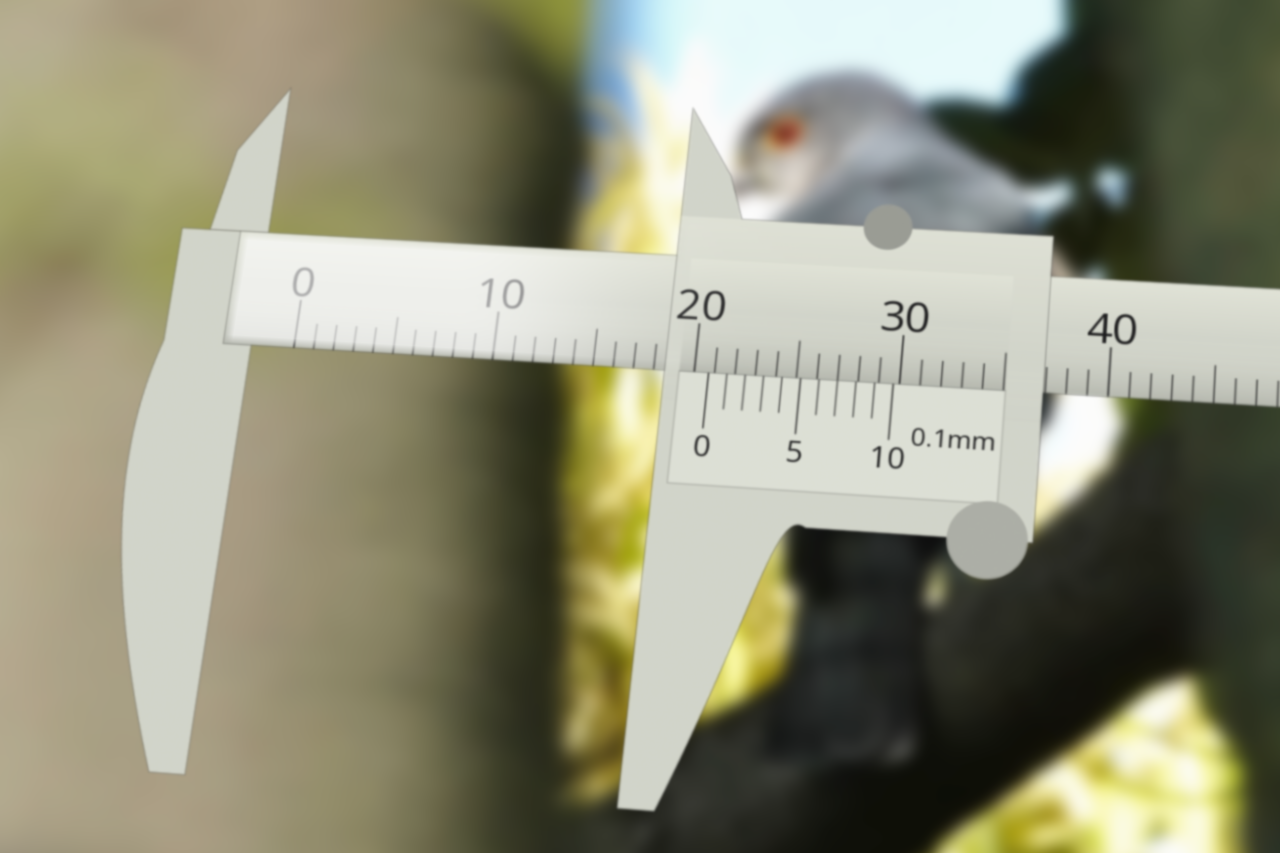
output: **20.7** mm
